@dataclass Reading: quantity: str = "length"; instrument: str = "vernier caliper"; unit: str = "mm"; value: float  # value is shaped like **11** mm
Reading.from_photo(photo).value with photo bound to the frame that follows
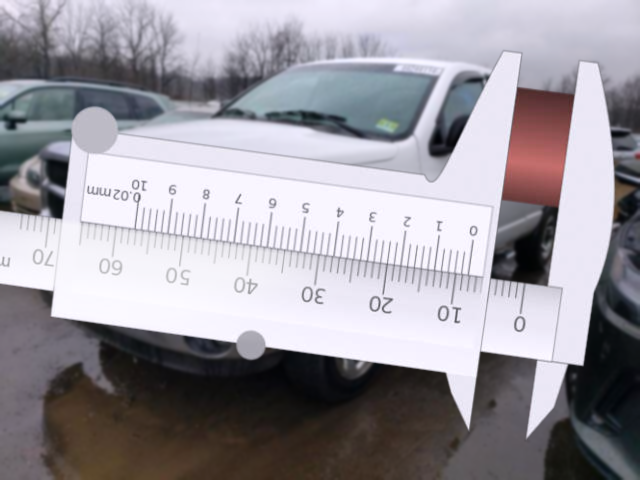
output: **8.2** mm
